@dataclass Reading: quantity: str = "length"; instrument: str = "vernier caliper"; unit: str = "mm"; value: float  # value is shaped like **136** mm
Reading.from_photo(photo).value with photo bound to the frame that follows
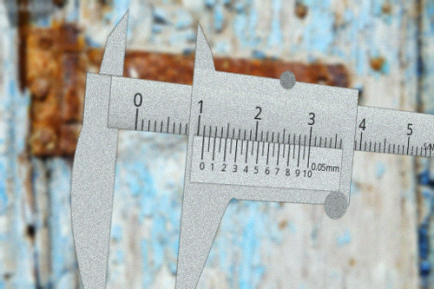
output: **11.0** mm
